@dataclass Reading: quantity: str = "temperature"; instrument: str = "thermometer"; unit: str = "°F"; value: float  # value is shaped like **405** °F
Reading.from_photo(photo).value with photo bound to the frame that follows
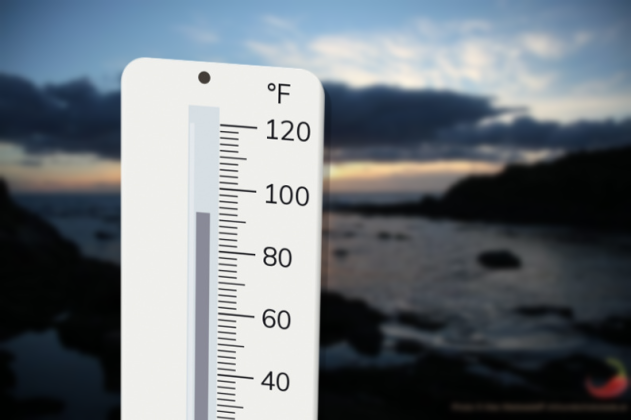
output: **92** °F
